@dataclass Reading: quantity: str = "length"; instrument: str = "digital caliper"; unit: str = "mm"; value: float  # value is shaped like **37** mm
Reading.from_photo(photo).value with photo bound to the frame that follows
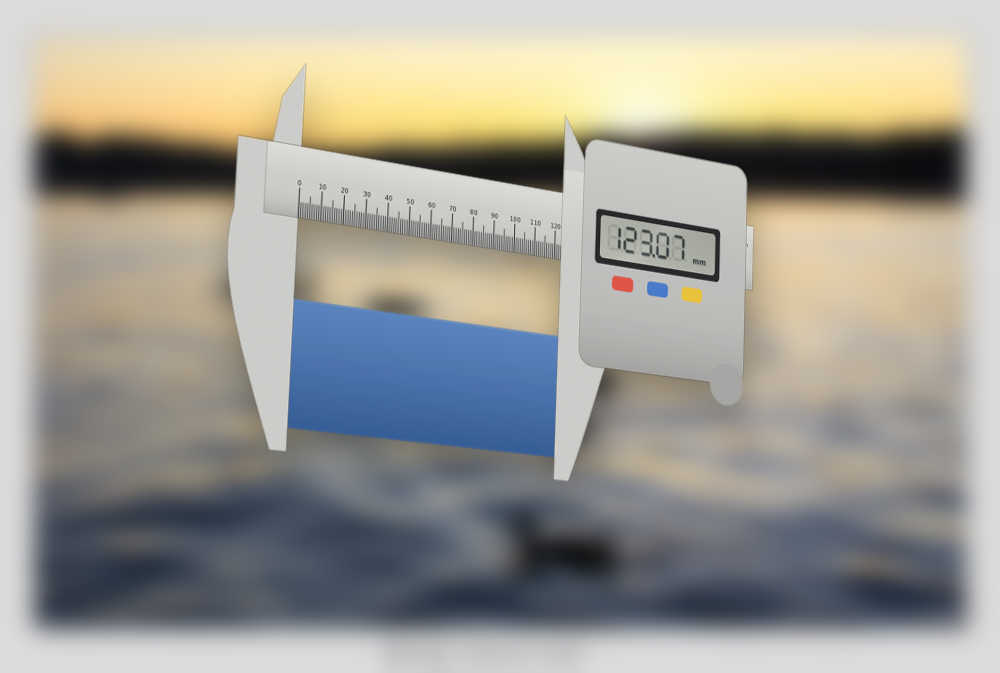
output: **123.07** mm
